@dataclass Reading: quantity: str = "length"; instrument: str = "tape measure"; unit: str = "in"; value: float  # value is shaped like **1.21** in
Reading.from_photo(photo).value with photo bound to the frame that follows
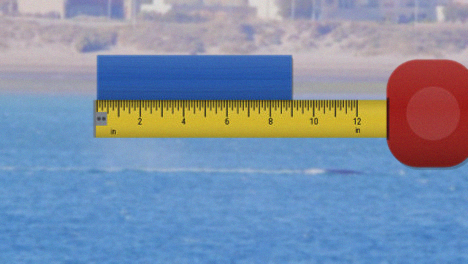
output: **9** in
